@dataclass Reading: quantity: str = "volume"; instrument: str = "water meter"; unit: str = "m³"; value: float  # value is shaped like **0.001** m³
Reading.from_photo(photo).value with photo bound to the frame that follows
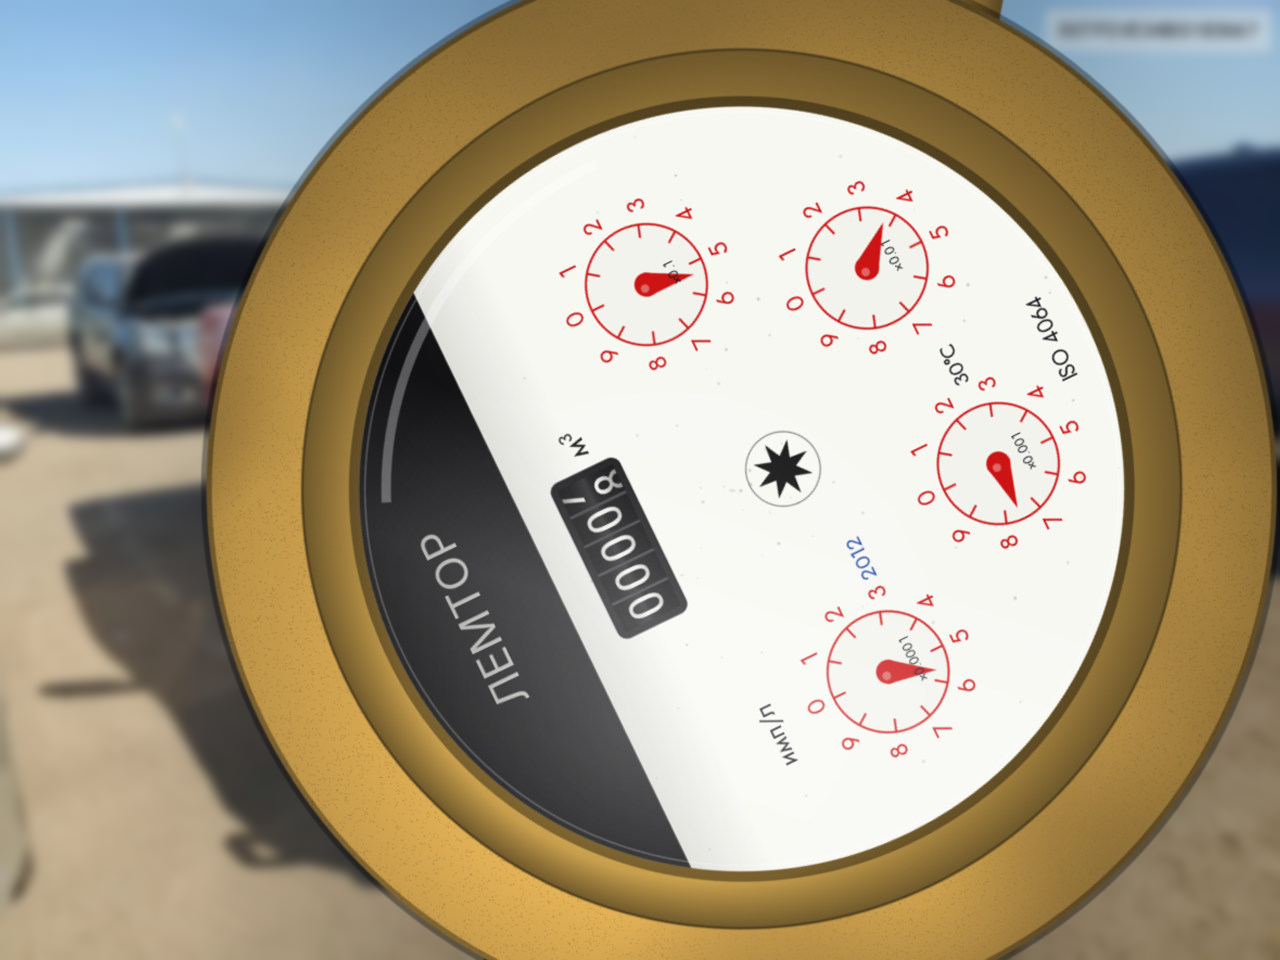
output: **7.5375** m³
